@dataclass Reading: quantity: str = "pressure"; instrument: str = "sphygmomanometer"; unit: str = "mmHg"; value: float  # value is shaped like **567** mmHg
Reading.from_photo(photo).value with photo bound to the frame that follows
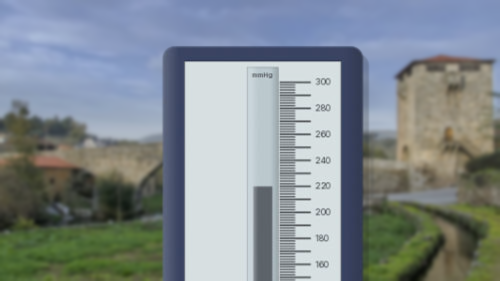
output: **220** mmHg
